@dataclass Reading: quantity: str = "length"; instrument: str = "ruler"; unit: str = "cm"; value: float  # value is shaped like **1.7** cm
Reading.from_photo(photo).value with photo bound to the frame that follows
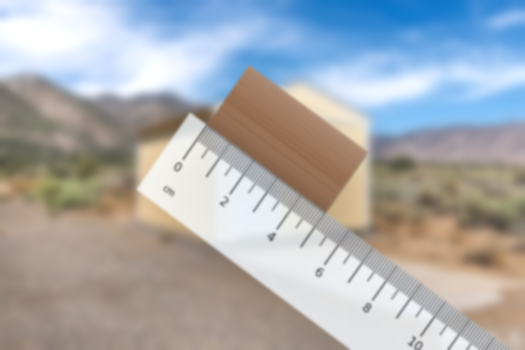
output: **5** cm
